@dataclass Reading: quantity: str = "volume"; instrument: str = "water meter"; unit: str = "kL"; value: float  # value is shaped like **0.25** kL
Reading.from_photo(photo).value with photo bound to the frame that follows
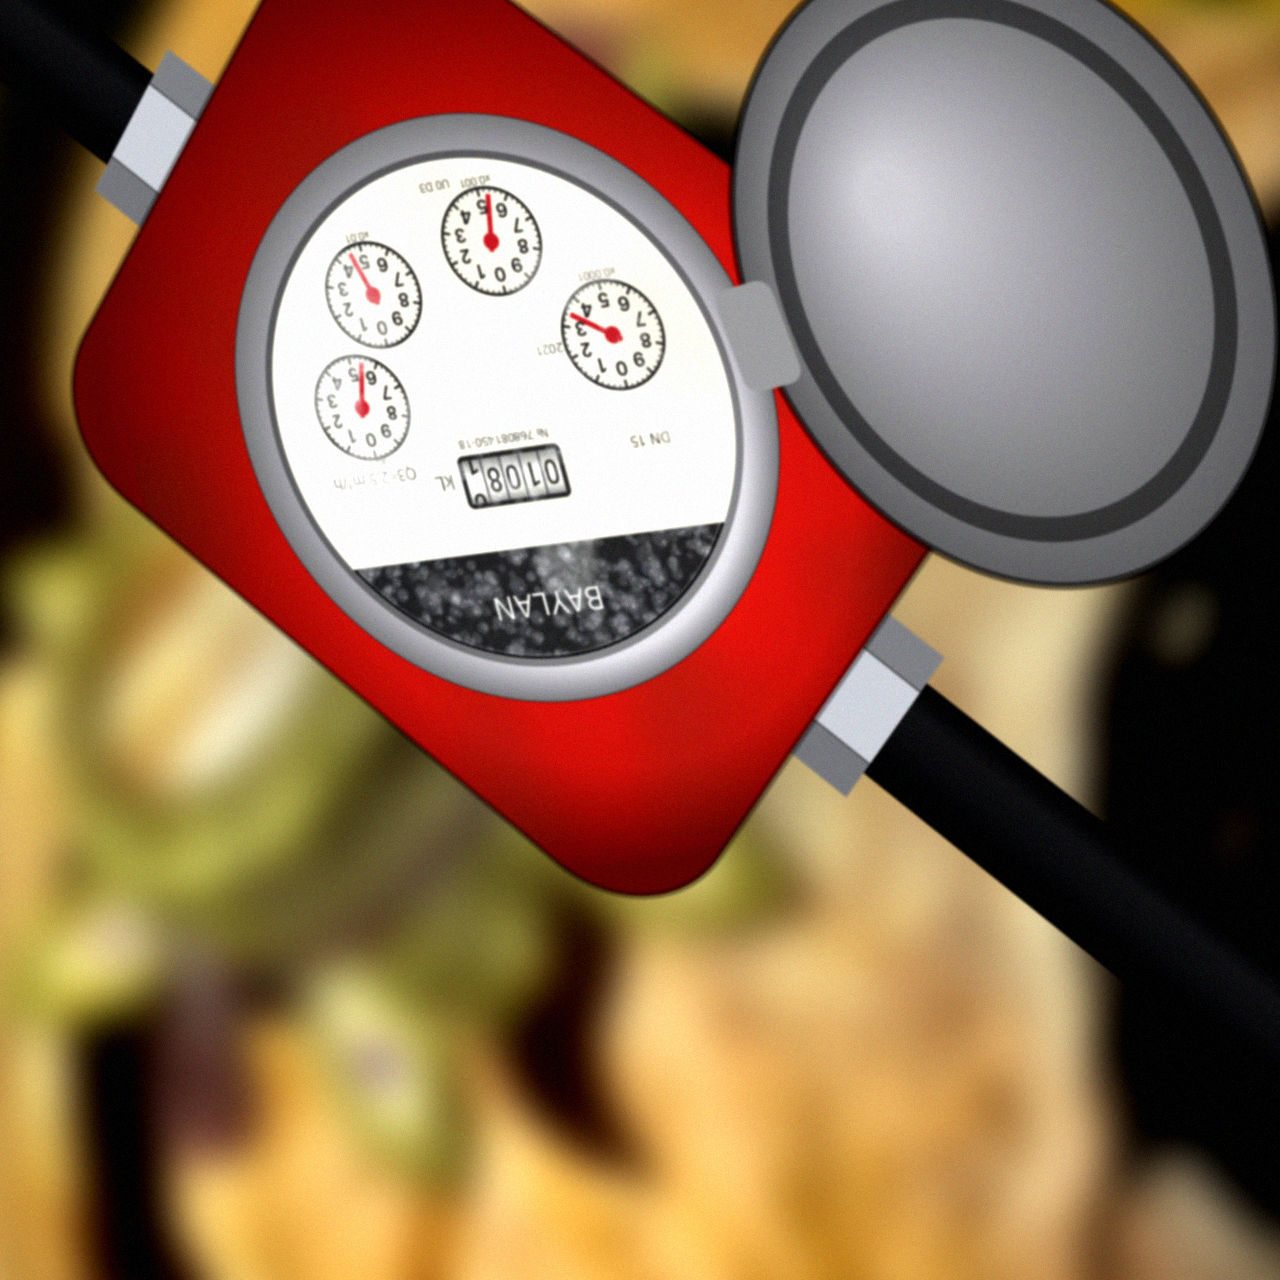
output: **1080.5453** kL
